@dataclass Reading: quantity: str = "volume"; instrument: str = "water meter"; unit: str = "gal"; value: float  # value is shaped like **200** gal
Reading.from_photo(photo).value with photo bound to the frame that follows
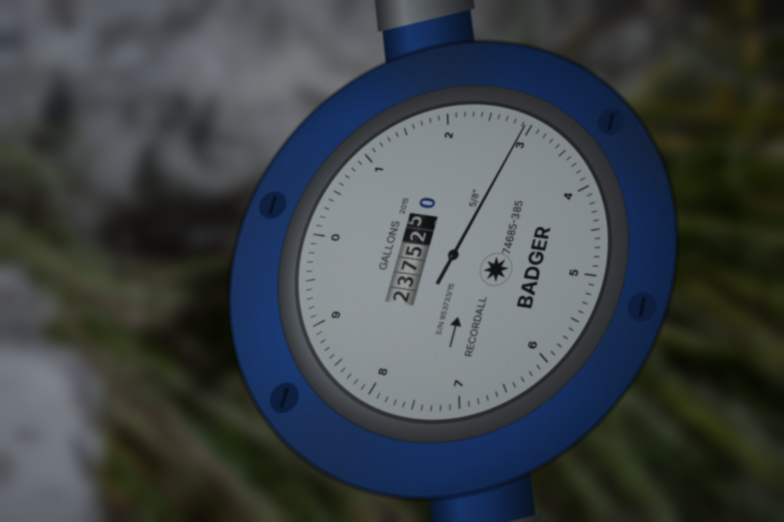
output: **2375252.9** gal
